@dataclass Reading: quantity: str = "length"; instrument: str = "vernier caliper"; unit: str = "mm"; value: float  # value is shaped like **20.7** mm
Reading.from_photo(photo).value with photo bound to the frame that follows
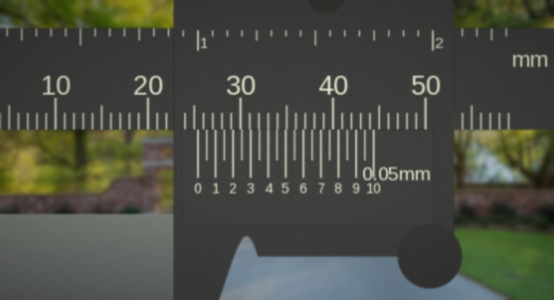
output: **25.4** mm
